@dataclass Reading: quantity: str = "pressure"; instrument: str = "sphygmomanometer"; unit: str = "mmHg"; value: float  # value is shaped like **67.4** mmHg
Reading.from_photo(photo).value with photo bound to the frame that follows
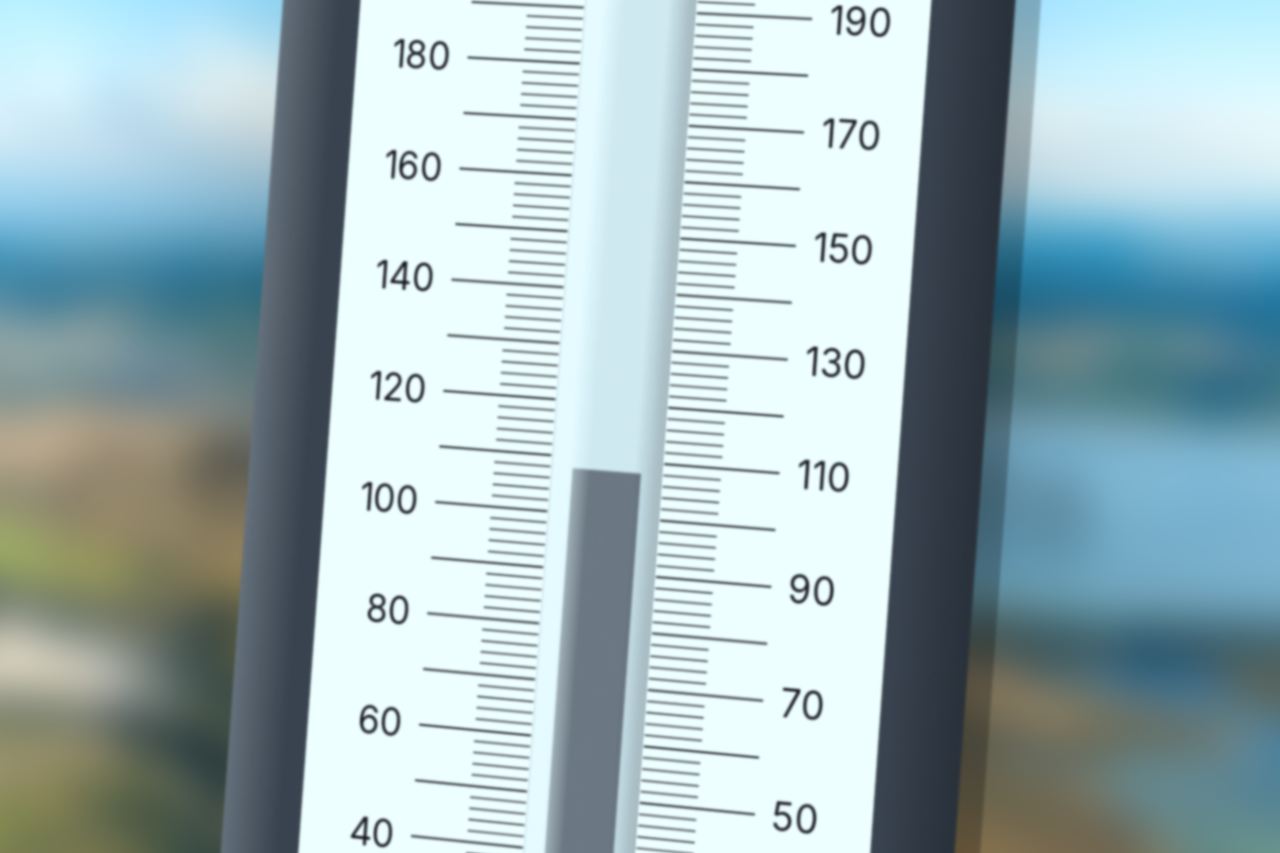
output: **108** mmHg
